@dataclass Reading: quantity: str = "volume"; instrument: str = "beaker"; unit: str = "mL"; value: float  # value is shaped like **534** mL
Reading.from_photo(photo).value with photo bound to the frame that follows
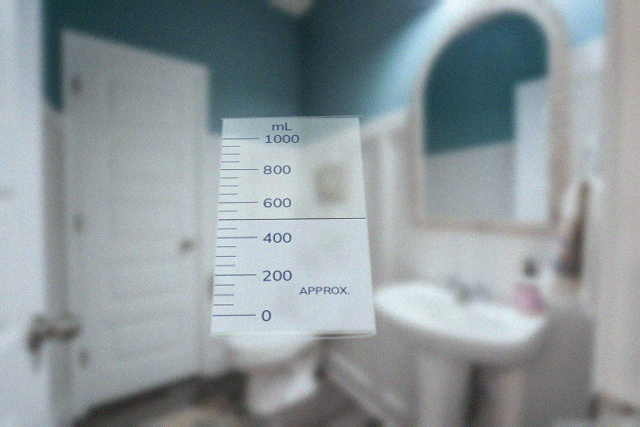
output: **500** mL
